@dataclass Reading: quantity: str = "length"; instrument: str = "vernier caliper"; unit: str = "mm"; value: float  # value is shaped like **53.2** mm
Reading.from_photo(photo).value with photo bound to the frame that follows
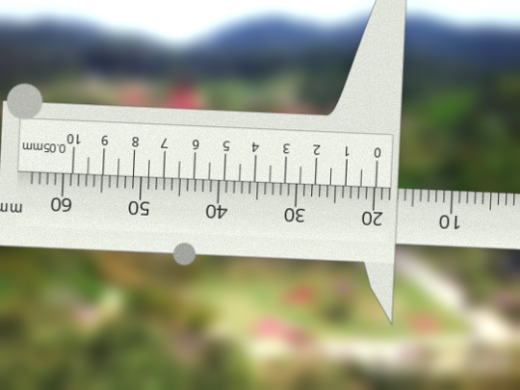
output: **19.8** mm
